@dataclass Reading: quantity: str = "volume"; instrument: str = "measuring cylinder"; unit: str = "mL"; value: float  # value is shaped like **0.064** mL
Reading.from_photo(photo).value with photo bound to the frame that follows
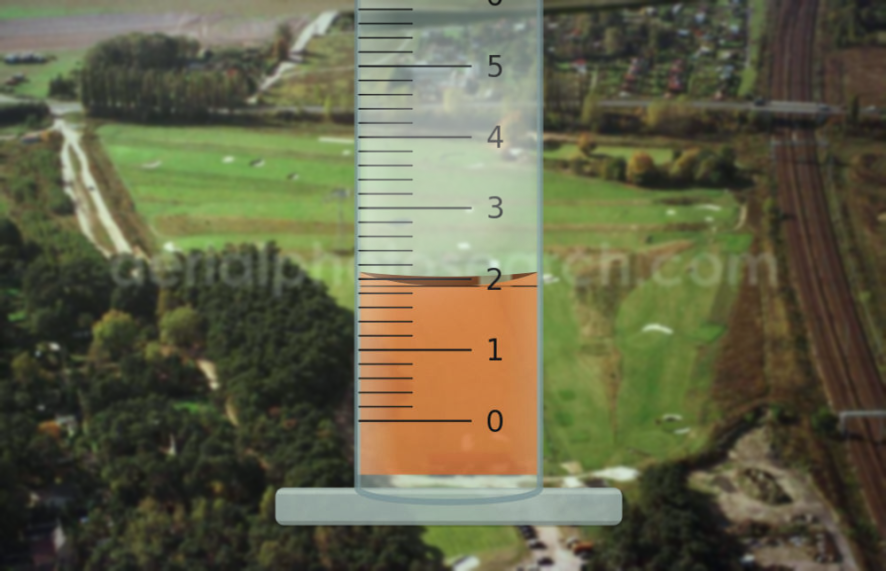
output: **1.9** mL
